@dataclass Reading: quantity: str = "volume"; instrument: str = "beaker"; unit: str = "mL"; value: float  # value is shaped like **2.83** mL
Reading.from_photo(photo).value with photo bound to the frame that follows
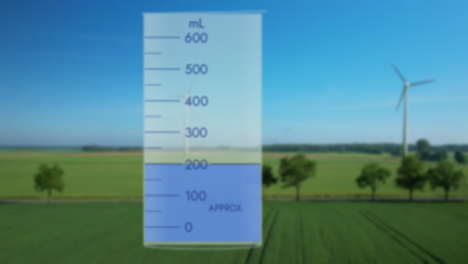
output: **200** mL
